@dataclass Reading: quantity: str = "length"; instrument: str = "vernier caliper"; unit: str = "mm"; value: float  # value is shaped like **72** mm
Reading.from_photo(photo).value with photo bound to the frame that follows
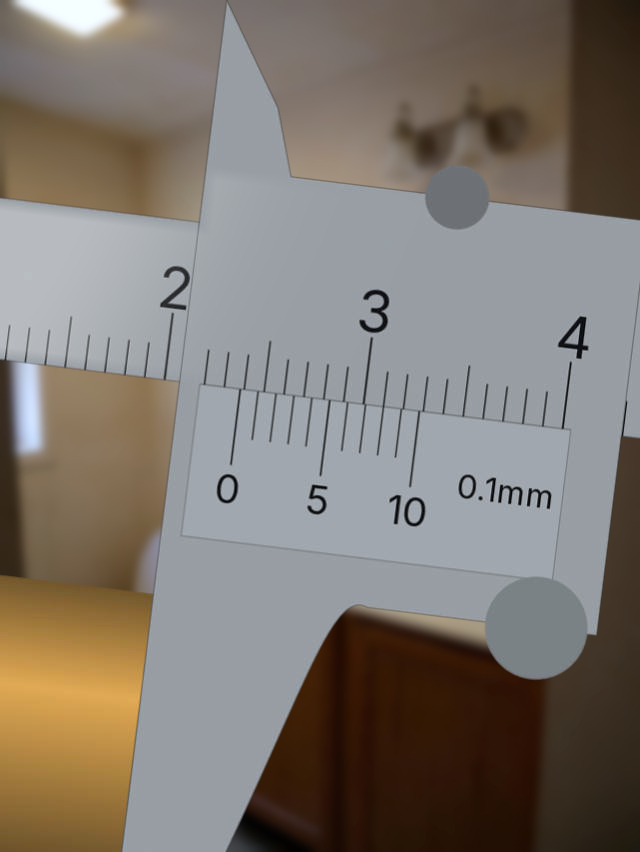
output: **23.8** mm
